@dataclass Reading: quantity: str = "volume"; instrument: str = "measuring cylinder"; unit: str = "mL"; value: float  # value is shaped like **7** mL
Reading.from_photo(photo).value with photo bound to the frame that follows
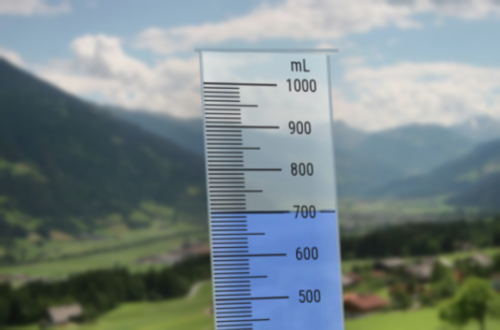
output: **700** mL
